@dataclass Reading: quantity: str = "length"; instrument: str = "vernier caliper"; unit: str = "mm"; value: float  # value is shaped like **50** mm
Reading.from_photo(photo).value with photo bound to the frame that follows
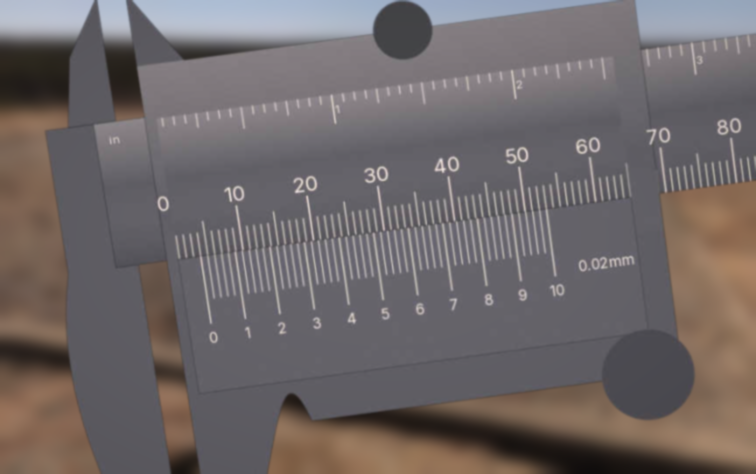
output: **4.0** mm
